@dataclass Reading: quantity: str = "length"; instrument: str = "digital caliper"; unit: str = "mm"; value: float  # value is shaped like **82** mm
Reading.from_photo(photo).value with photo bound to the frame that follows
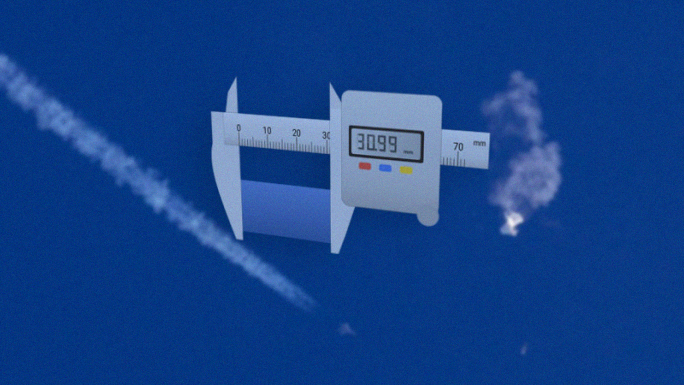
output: **30.99** mm
